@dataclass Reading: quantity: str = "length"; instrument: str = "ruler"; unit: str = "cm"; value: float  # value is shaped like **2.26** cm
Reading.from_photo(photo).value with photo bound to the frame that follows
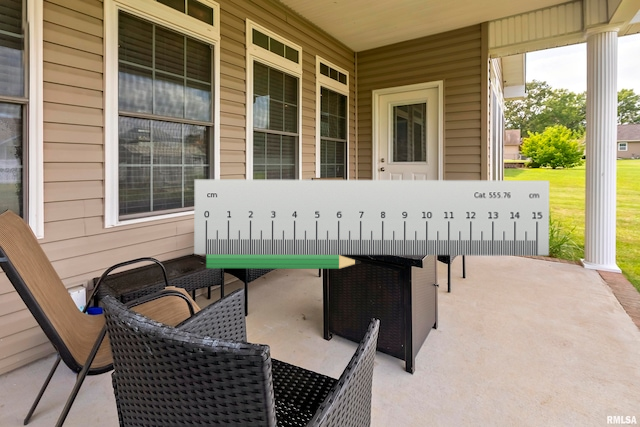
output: **7** cm
